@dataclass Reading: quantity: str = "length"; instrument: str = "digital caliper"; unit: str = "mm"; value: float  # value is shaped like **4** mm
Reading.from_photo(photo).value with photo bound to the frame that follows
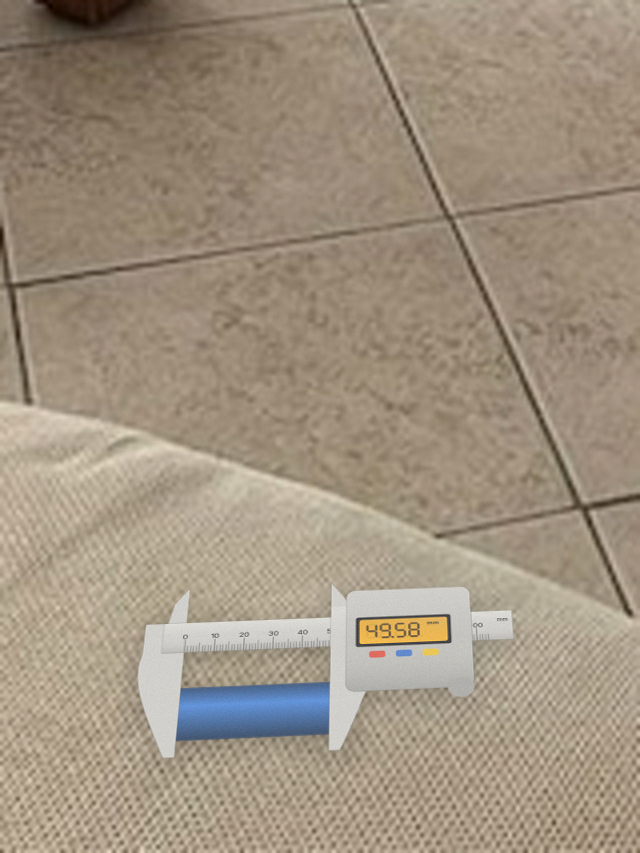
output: **49.58** mm
